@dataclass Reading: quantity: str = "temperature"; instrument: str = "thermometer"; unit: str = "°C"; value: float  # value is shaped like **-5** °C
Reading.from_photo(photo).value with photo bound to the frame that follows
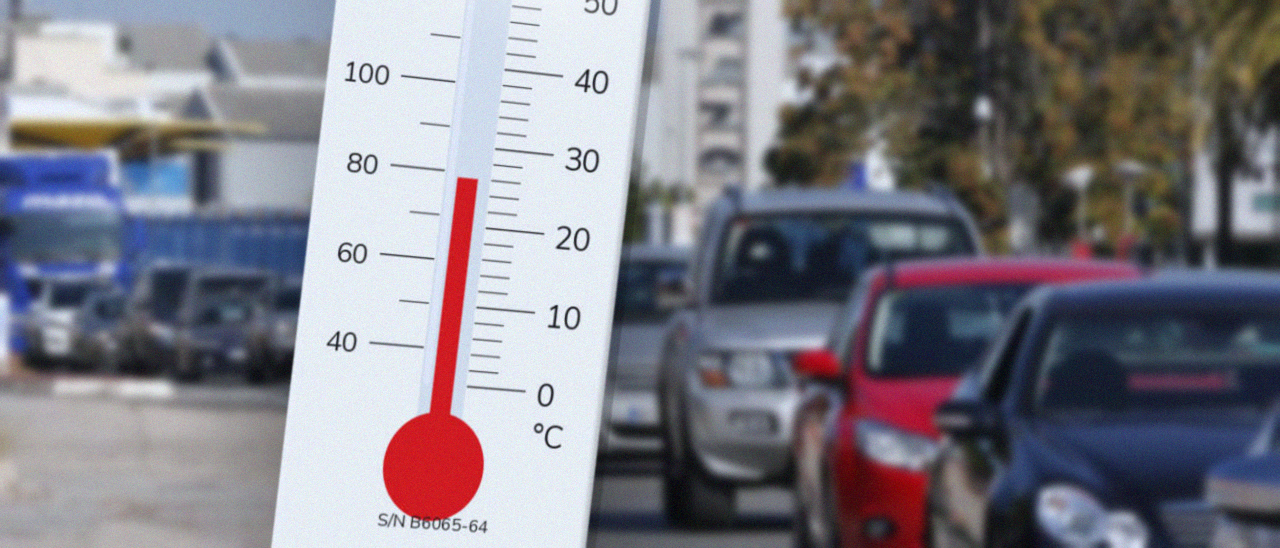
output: **26** °C
